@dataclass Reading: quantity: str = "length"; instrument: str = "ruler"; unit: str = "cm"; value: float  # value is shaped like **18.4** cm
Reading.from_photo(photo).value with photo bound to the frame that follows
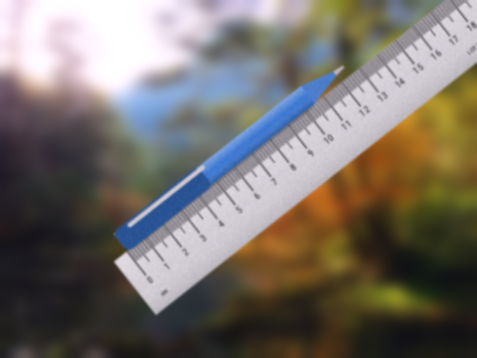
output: **12.5** cm
